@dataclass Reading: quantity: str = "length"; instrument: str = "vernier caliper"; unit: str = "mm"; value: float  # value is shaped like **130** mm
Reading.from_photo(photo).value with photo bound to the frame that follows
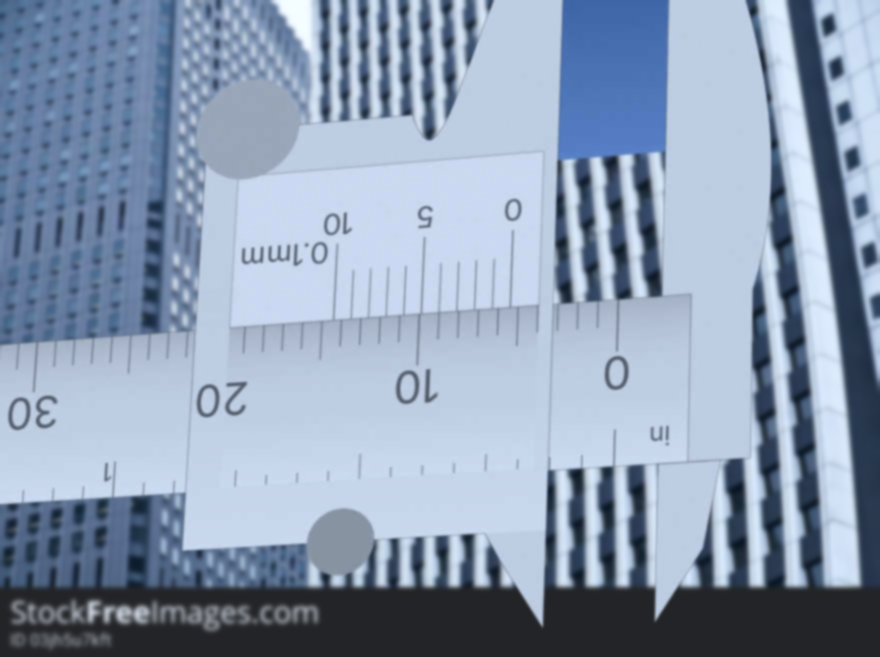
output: **5.4** mm
